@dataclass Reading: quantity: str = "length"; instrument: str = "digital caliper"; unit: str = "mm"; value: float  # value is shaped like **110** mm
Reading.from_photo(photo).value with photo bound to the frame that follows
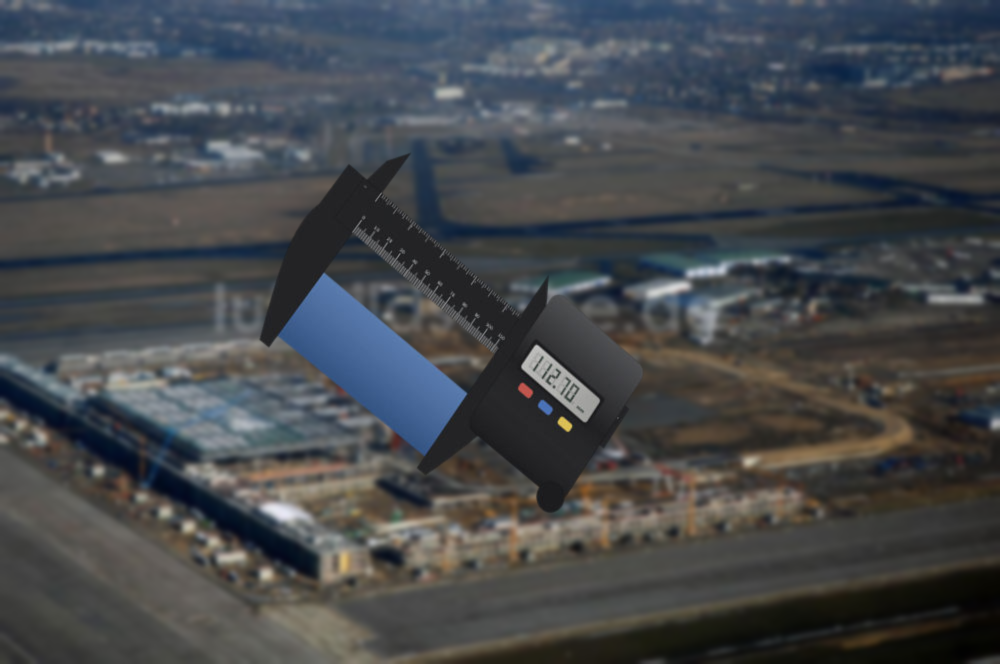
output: **112.70** mm
